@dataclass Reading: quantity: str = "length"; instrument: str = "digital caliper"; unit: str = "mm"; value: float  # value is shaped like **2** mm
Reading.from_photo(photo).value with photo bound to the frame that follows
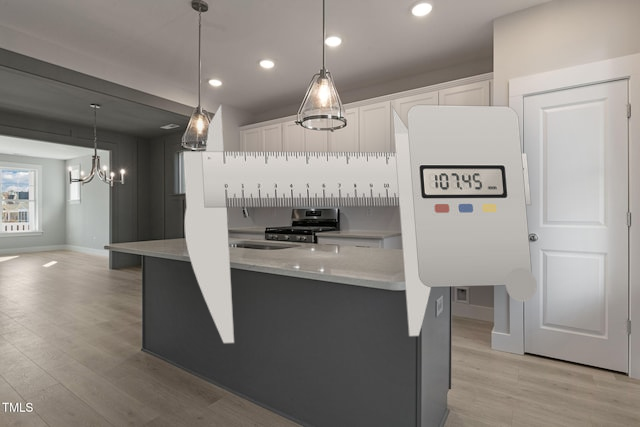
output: **107.45** mm
